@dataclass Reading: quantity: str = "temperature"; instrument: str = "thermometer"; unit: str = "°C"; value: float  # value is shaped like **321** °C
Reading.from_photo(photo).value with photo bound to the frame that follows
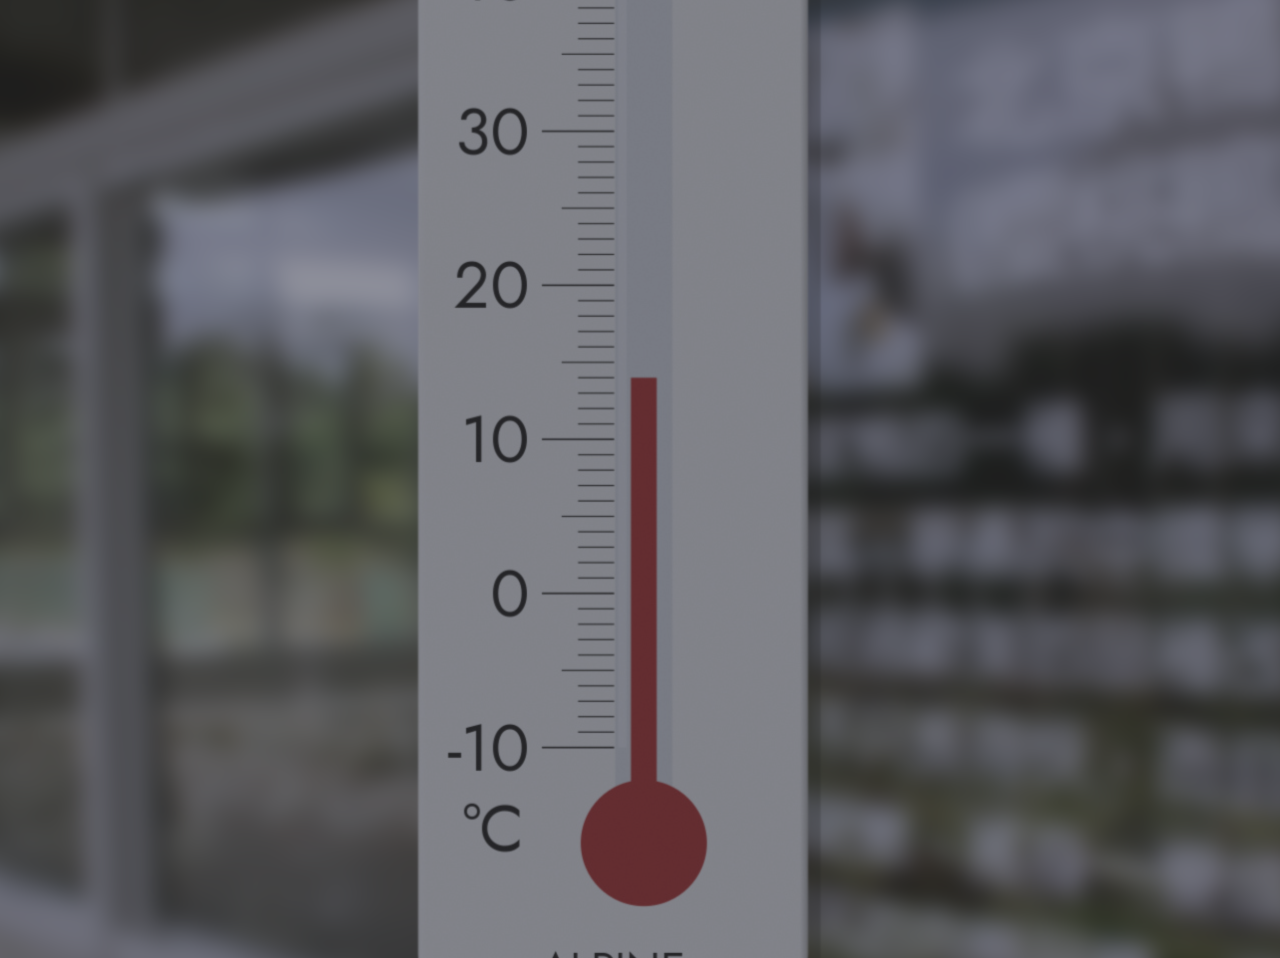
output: **14** °C
